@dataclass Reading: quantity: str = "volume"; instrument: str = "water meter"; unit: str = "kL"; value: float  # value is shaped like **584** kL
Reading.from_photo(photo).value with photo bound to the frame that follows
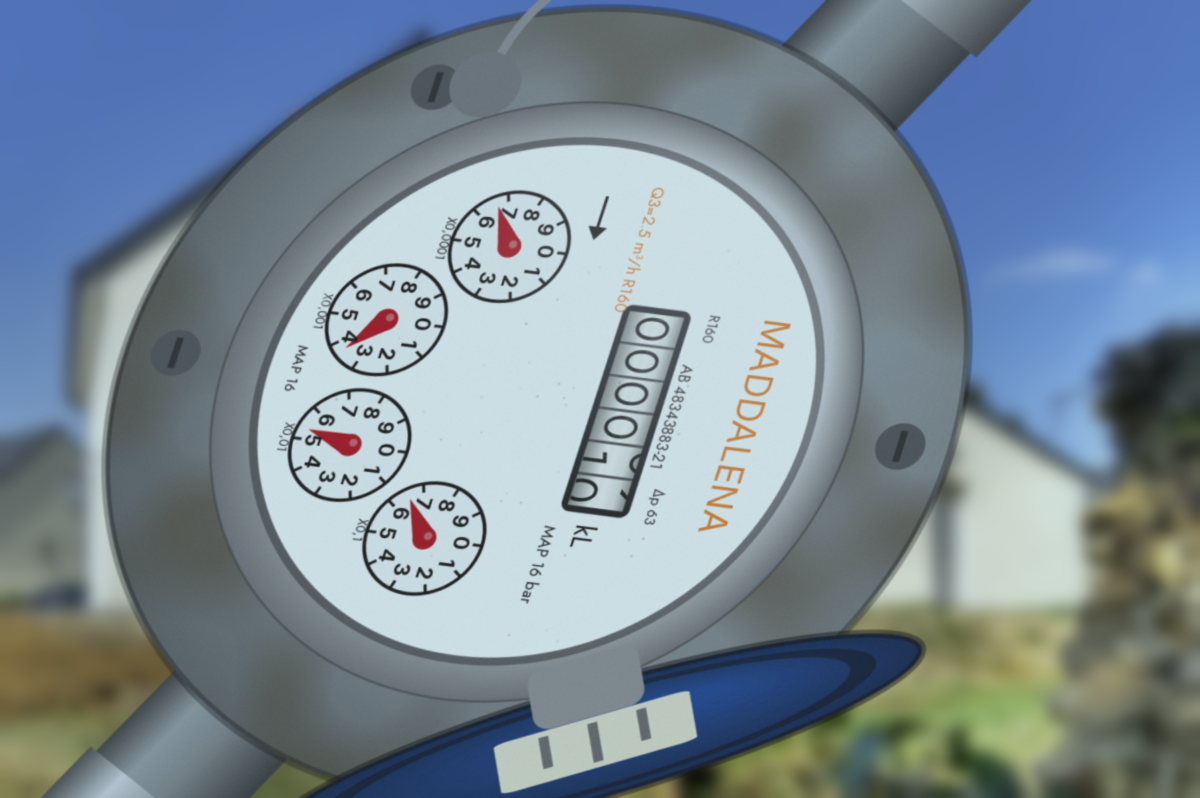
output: **9.6536** kL
